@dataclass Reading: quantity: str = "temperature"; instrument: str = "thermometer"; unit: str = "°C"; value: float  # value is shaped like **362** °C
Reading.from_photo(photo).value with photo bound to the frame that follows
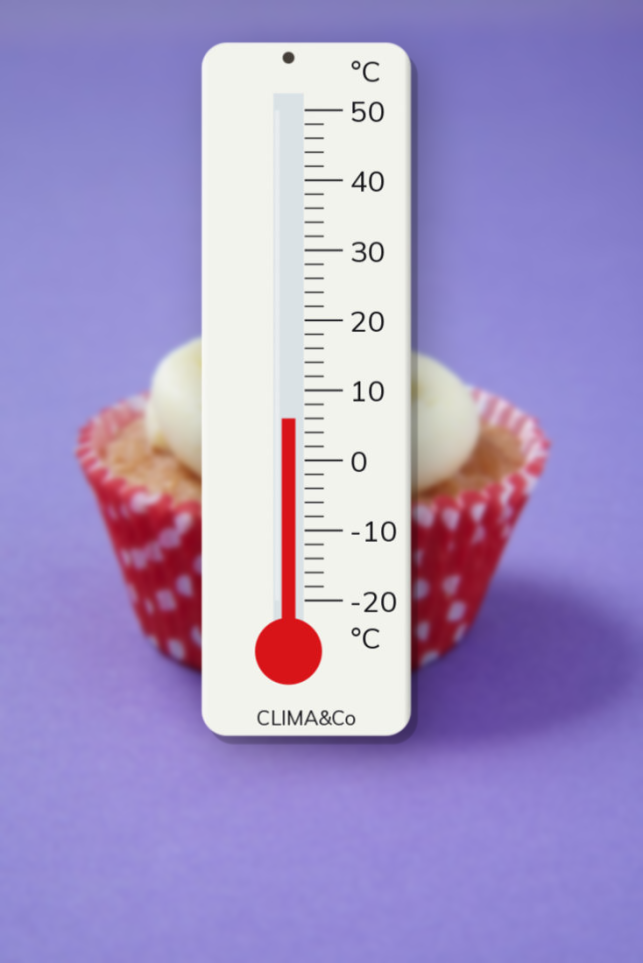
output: **6** °C
